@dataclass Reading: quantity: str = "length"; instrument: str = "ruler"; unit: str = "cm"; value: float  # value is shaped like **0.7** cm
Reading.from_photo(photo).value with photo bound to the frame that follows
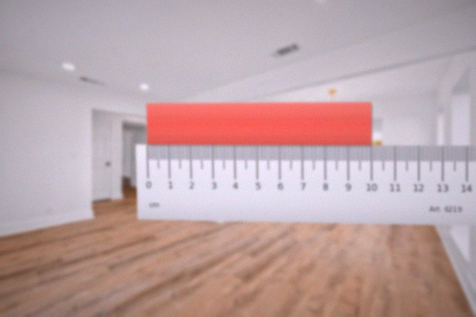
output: **10** cm
